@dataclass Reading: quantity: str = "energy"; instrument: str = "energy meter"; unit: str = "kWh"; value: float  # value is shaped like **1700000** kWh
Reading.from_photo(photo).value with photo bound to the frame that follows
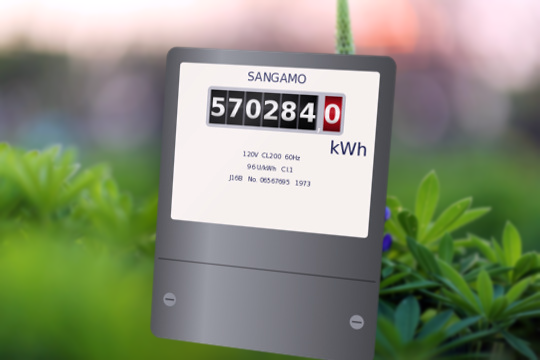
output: **570284.0** kWh
